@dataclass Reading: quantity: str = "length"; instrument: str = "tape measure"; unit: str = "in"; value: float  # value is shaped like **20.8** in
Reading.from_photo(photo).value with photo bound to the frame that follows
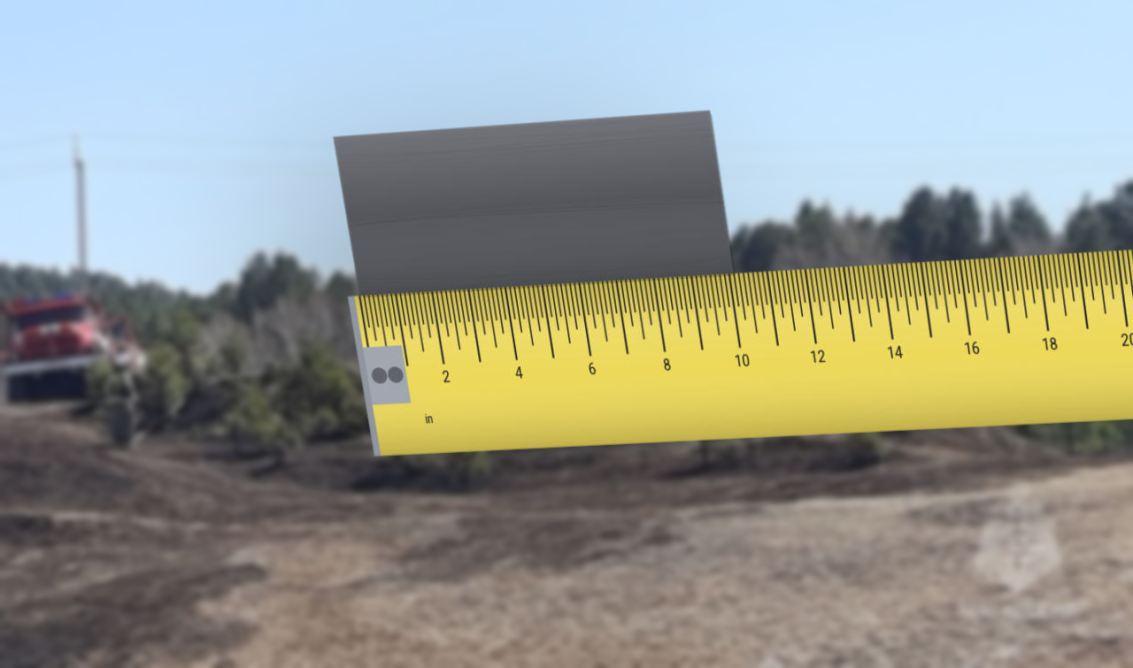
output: **10.125** in
